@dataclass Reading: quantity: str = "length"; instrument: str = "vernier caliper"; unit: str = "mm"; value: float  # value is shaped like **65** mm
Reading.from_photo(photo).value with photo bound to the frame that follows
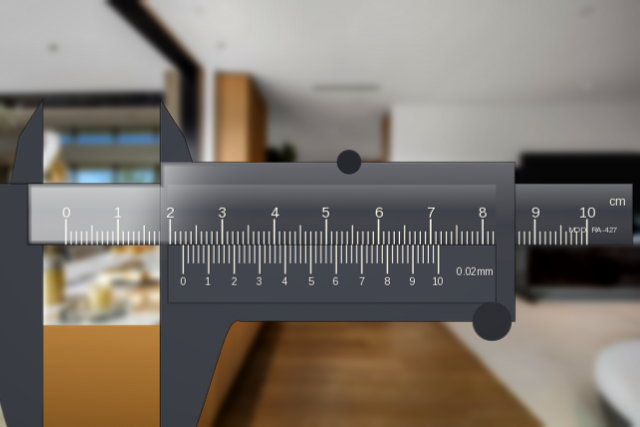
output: **22.5** mm
